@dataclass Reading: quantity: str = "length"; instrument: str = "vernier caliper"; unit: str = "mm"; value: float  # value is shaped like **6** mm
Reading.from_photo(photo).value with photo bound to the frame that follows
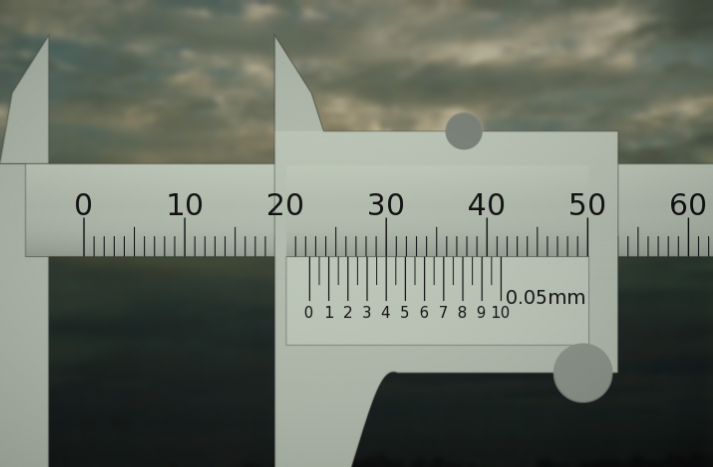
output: **22.4** mm
